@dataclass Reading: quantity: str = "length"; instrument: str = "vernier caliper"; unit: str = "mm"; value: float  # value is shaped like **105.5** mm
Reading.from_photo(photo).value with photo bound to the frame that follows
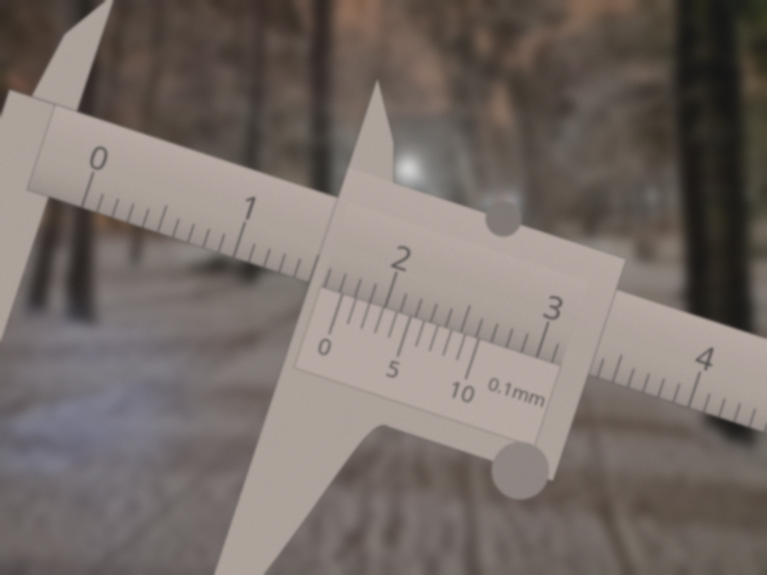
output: **17.2** mm
